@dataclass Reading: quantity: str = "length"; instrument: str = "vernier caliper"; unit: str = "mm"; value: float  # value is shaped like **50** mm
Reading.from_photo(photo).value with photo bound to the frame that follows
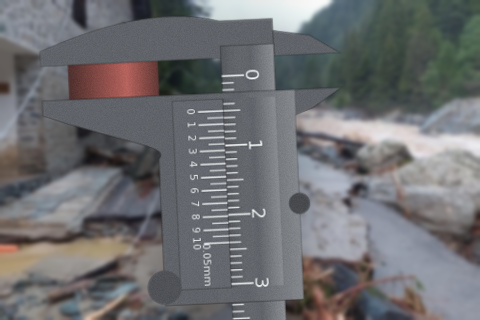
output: **5.0** mm
